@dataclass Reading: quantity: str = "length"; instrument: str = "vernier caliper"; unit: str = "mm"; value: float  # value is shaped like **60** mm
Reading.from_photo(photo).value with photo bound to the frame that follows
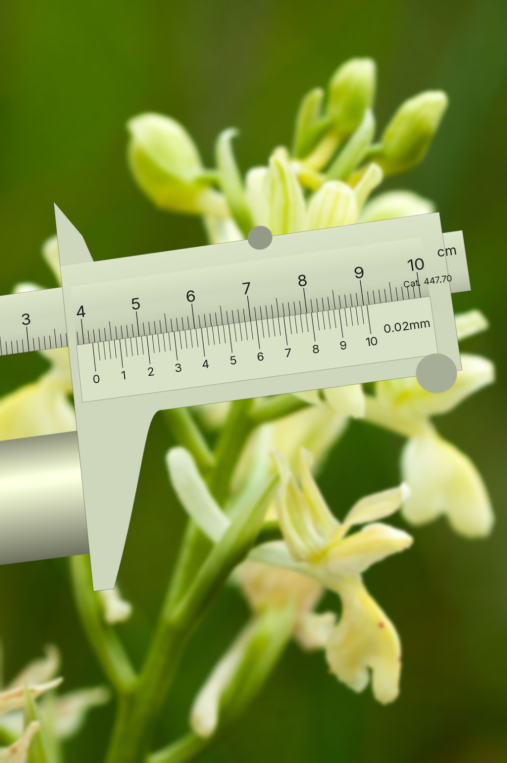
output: **41.6** mm
